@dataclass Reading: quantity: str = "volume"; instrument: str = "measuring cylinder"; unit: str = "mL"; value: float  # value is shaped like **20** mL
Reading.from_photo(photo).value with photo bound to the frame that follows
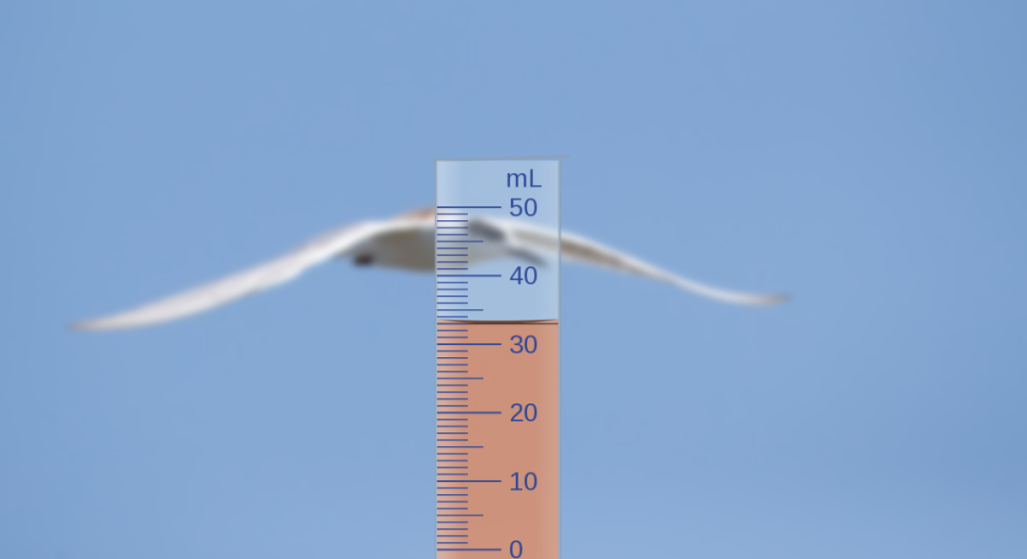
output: **33** mL
